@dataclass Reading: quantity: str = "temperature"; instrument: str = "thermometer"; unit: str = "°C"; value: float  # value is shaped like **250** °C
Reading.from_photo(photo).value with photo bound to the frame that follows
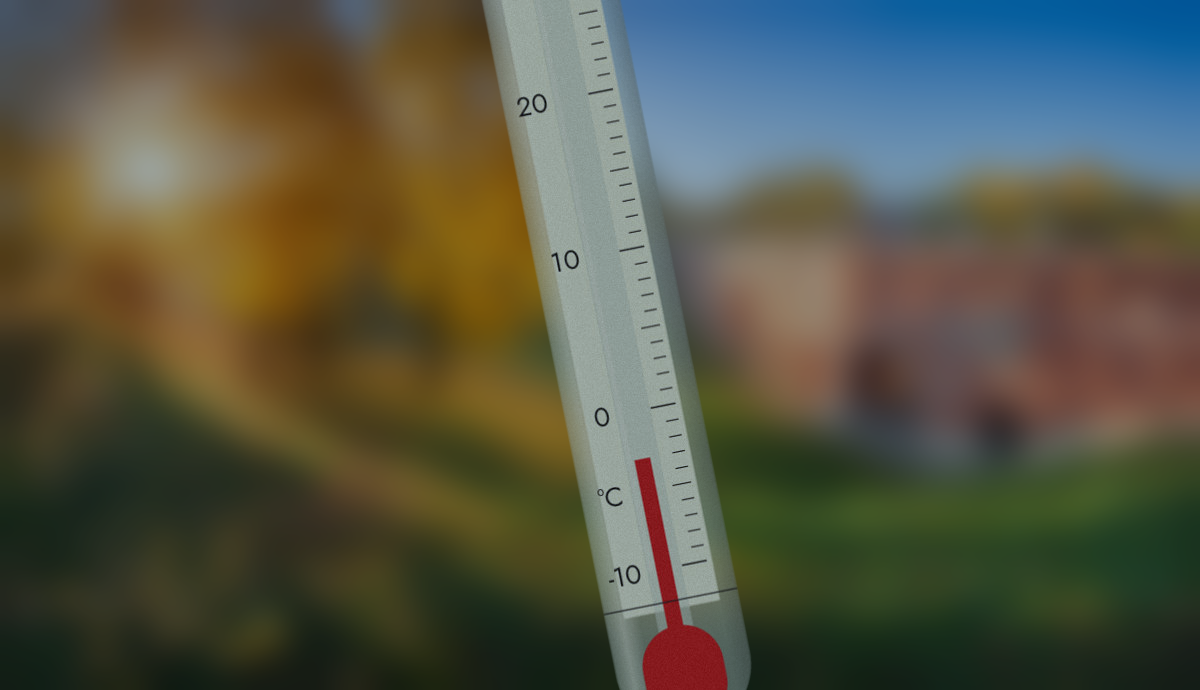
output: **-3** °C
